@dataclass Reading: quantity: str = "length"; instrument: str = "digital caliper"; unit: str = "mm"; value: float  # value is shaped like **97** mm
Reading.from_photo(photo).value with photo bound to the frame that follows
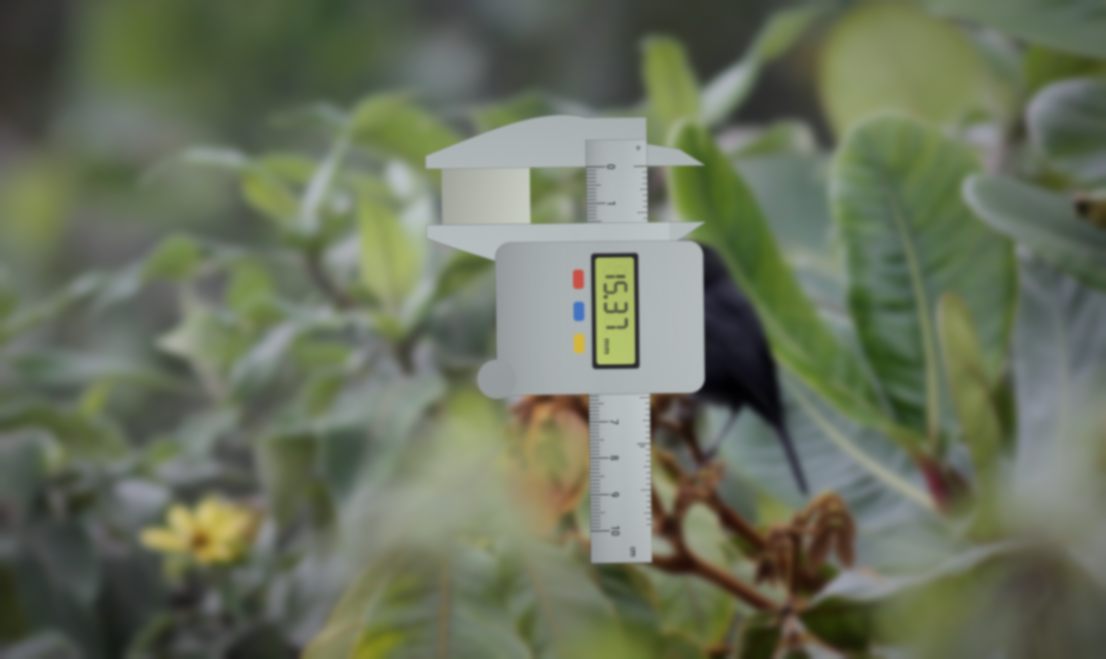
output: **15.37** mm
